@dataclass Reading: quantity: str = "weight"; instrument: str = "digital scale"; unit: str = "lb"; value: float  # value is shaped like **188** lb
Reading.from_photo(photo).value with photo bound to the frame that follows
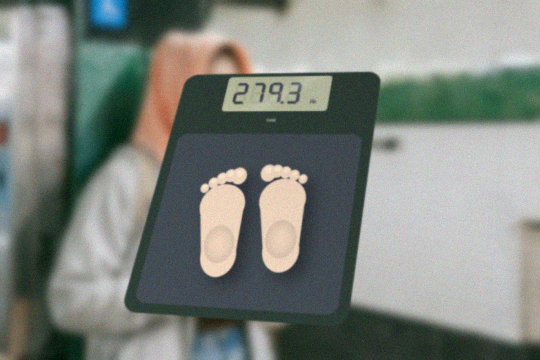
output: **279.3** lb
